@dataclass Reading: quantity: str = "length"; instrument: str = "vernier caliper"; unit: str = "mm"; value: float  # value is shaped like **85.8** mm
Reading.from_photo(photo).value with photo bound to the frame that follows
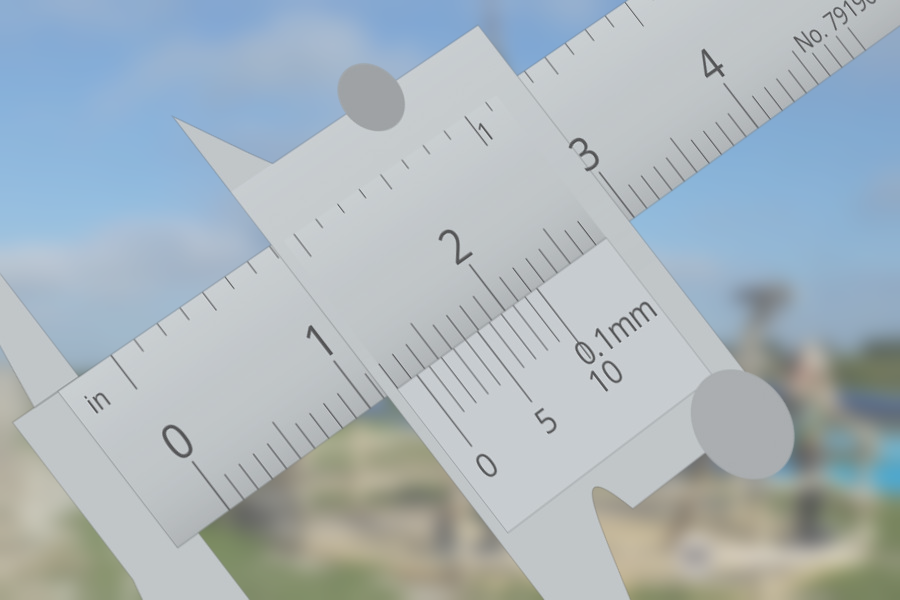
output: **13.4** mm
